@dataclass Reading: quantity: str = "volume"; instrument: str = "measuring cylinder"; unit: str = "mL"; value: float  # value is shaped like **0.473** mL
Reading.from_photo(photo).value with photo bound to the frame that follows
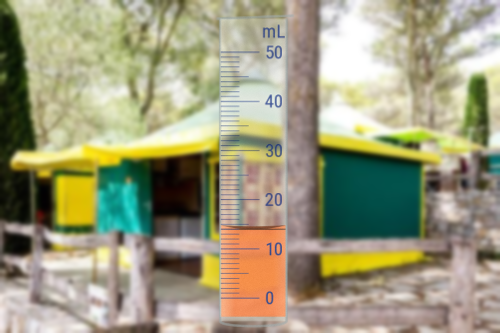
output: **14** mL
